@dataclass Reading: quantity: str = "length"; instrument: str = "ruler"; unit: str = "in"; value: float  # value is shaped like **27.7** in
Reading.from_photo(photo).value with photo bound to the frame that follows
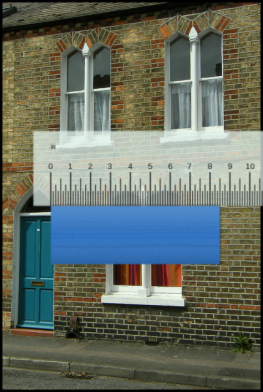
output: **8.5** in
